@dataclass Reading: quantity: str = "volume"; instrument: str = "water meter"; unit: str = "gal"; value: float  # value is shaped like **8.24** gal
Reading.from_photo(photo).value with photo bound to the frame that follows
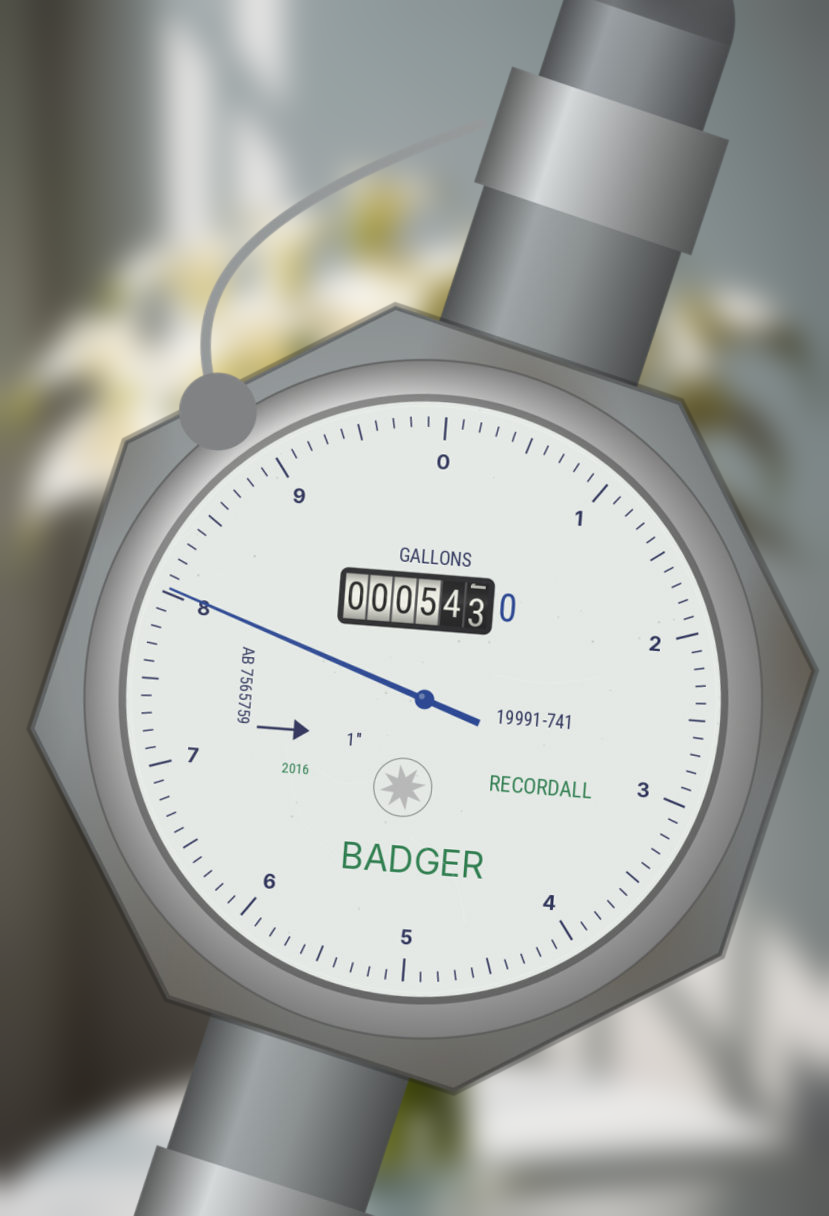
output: **5428.0** gal
